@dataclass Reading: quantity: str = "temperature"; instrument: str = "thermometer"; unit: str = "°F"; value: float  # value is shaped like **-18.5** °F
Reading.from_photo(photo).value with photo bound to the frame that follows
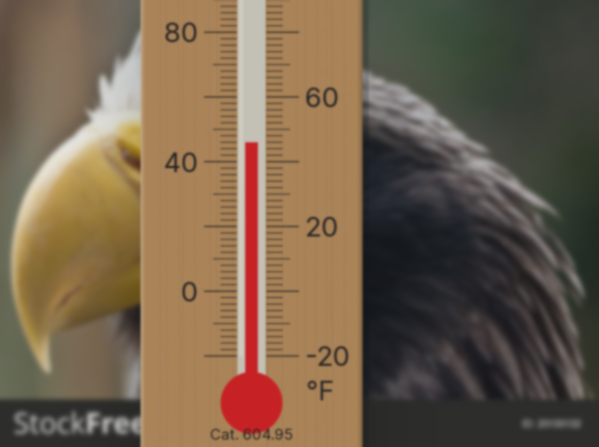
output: **46** °F
